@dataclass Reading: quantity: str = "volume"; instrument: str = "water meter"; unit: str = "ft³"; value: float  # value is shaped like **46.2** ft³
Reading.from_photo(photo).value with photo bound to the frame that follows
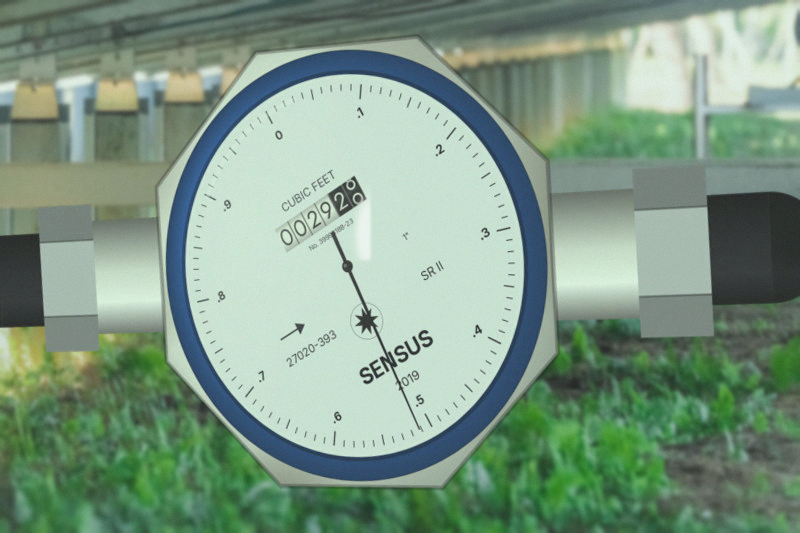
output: **2928.51** ft³
